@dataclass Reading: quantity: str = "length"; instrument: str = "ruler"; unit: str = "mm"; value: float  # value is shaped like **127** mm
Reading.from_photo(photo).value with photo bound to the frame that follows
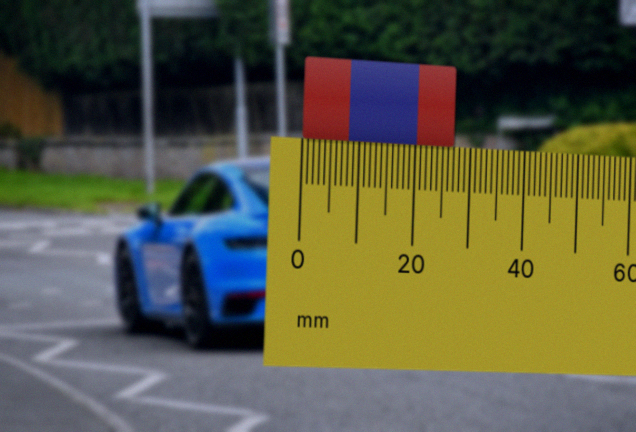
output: **27** mm
